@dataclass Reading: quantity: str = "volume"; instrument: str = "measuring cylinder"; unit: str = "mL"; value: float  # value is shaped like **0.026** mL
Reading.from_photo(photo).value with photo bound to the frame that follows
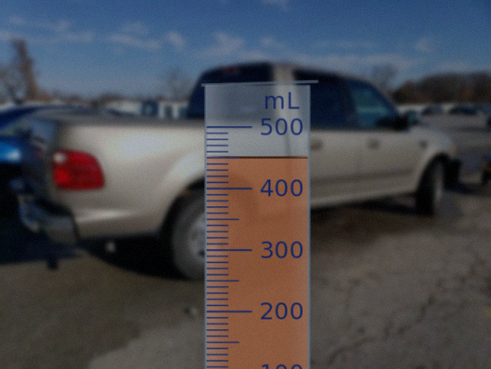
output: **450** mL
